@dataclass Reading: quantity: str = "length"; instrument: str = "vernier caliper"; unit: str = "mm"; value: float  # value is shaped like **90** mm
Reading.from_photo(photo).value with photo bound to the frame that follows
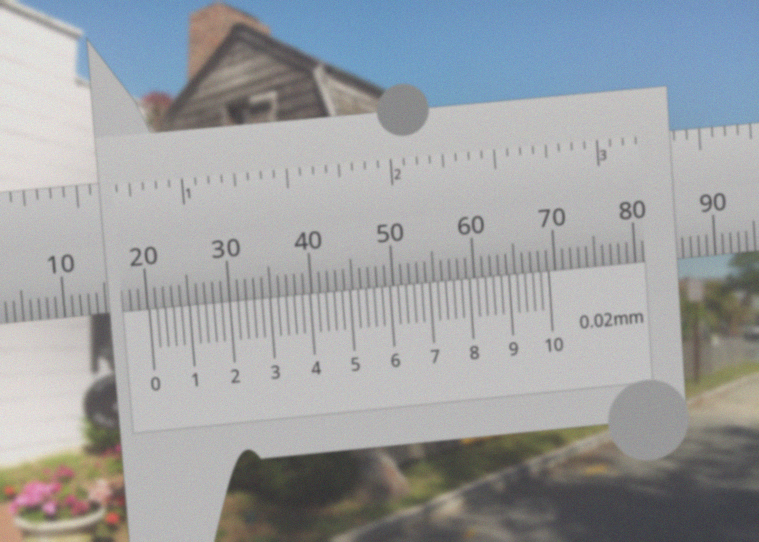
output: **20.2** mm
